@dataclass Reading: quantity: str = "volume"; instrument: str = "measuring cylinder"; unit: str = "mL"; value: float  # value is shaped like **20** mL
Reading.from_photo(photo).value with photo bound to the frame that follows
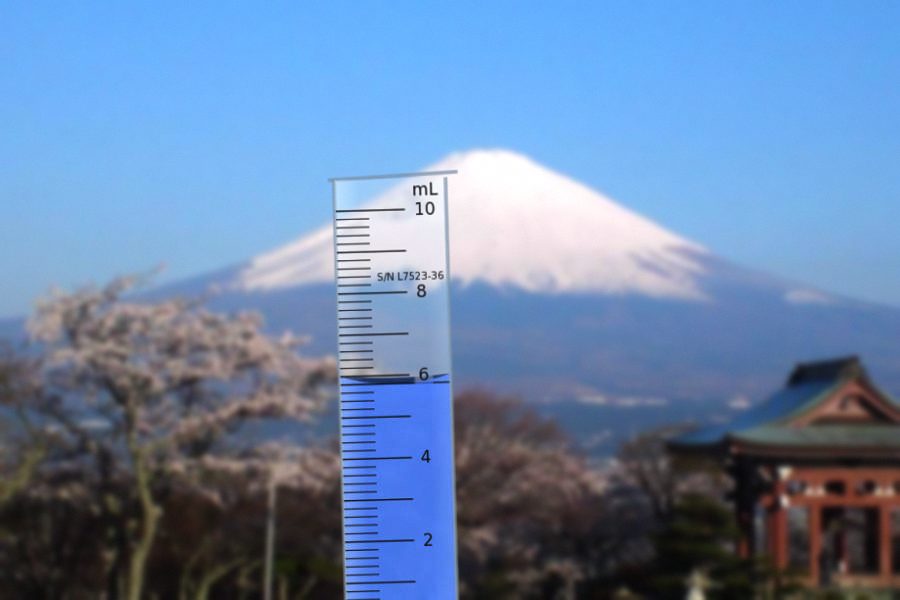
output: **5.8** mL
